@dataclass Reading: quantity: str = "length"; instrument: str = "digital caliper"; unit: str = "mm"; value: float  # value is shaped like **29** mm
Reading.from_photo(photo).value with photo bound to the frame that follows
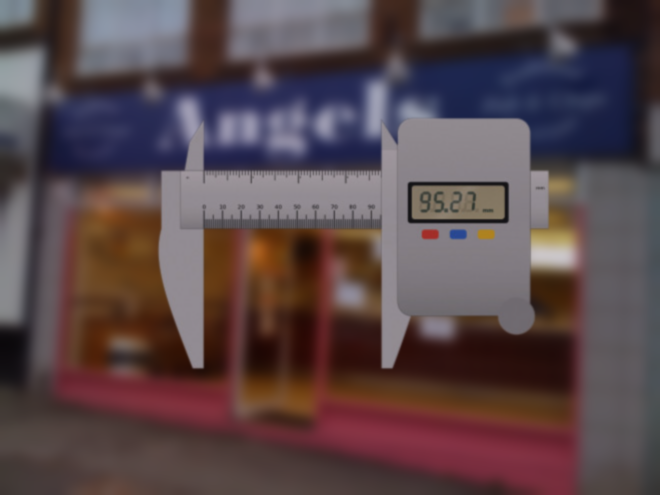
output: **95.27** mm
